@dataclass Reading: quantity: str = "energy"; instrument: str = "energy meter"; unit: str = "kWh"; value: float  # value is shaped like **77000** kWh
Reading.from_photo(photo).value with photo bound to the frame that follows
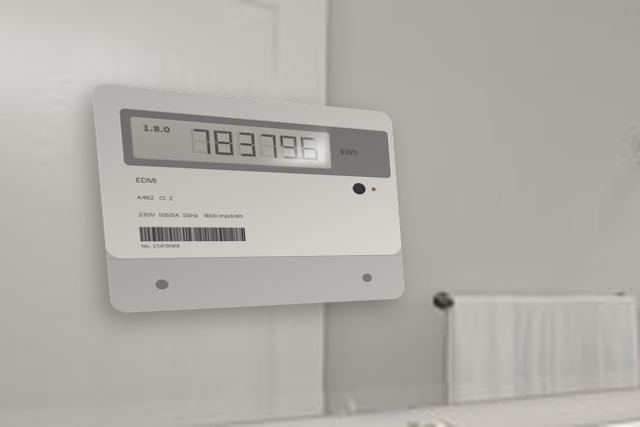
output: **78379.6** kWh
